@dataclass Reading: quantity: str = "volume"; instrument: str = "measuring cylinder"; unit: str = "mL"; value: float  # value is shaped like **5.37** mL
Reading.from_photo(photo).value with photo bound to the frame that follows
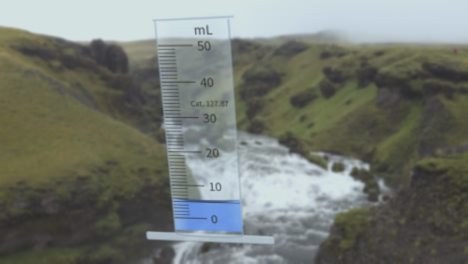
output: **5** mL
